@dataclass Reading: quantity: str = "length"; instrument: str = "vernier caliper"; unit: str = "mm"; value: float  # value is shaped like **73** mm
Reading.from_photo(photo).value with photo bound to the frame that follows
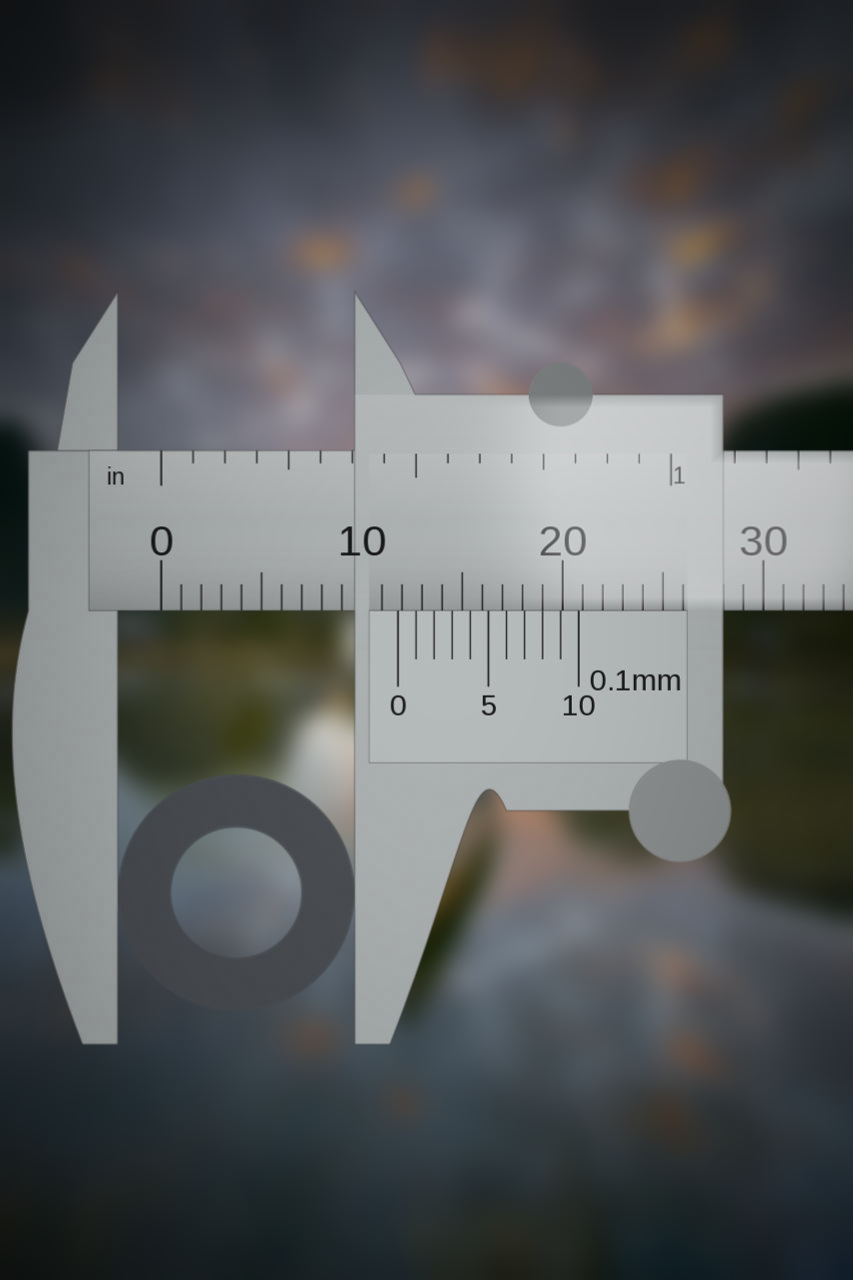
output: **11.8** mm
